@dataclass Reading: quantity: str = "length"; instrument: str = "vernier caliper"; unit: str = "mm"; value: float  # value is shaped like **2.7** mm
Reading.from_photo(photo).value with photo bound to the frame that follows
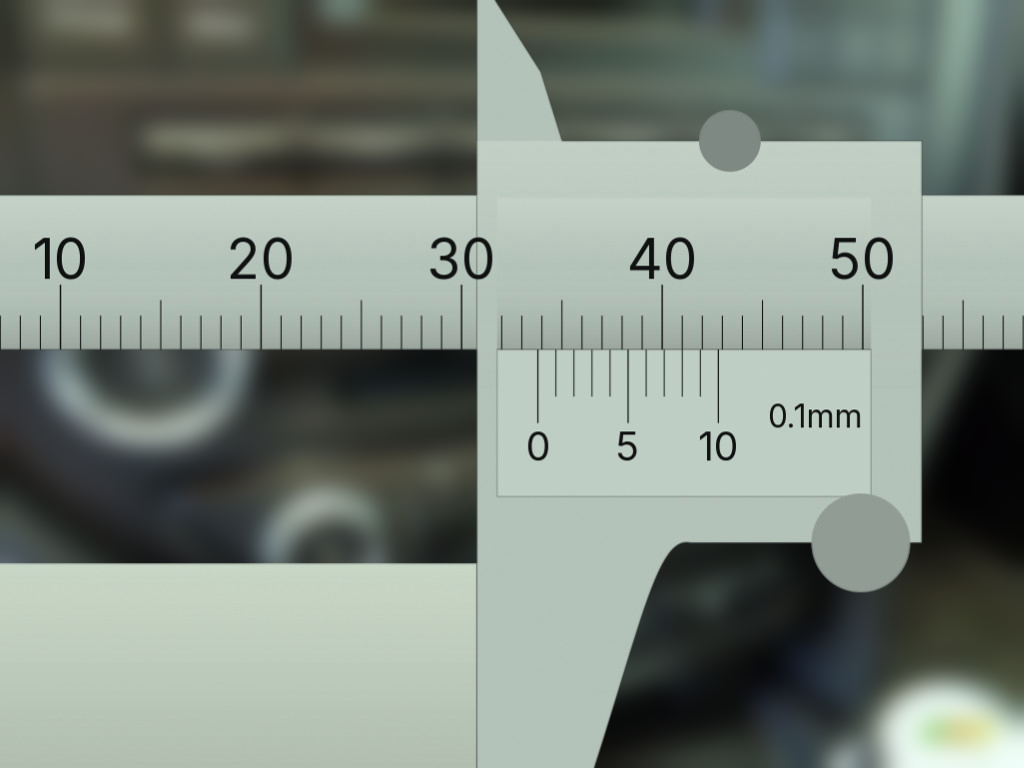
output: **33.8** mm
